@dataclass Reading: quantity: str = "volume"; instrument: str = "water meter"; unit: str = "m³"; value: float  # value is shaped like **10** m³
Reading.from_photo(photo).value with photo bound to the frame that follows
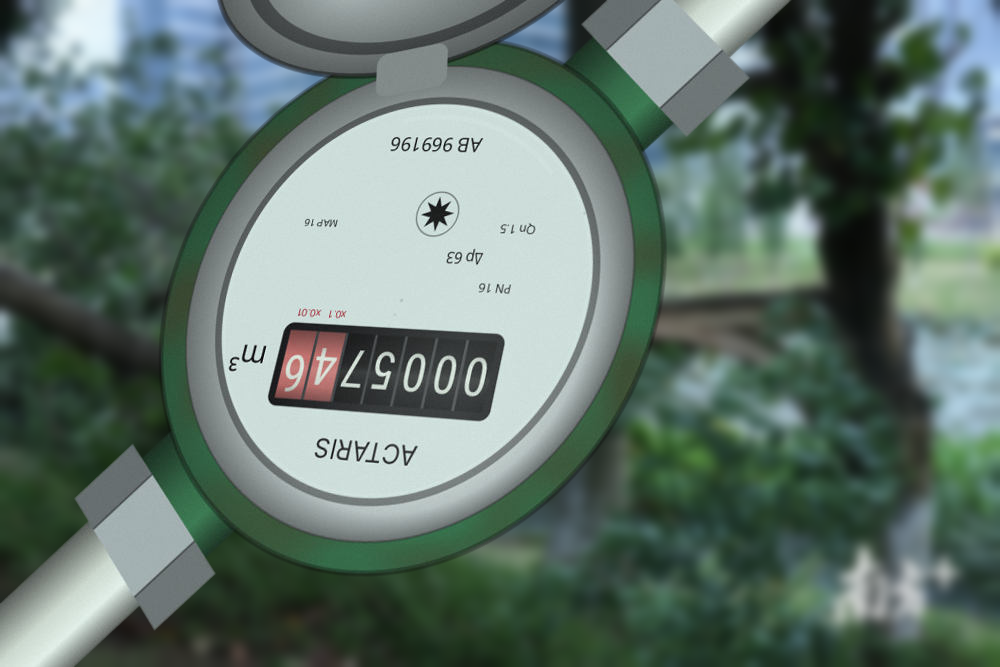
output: **57.46** m³
